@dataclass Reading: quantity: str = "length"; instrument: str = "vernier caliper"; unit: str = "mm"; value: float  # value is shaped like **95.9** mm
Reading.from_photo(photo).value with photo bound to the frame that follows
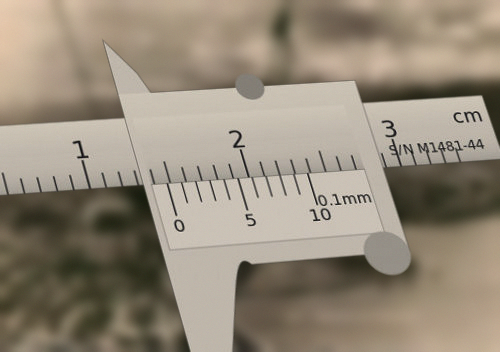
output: **14.8** mm
